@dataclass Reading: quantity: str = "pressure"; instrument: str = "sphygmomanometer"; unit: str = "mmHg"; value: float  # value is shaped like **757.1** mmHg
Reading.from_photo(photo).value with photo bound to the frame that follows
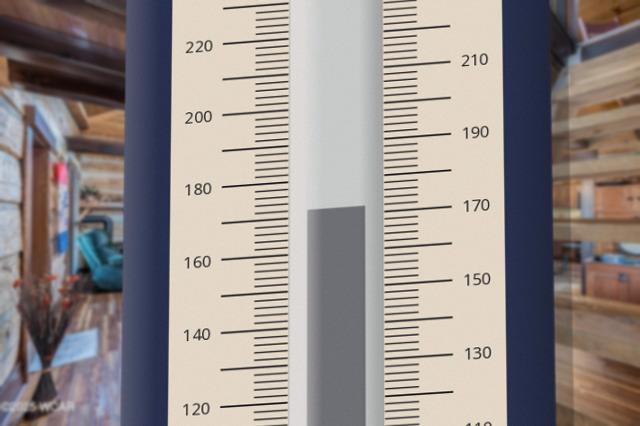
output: **172** mmHg
